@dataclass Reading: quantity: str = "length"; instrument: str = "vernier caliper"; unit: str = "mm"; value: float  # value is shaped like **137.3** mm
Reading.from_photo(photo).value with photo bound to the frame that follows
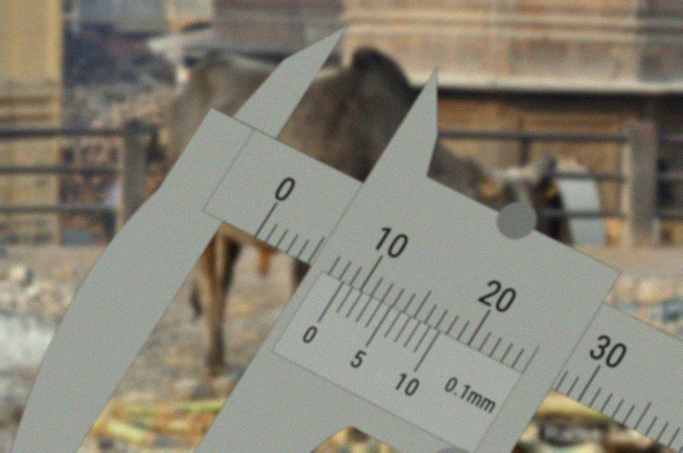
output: **8.4** mm
